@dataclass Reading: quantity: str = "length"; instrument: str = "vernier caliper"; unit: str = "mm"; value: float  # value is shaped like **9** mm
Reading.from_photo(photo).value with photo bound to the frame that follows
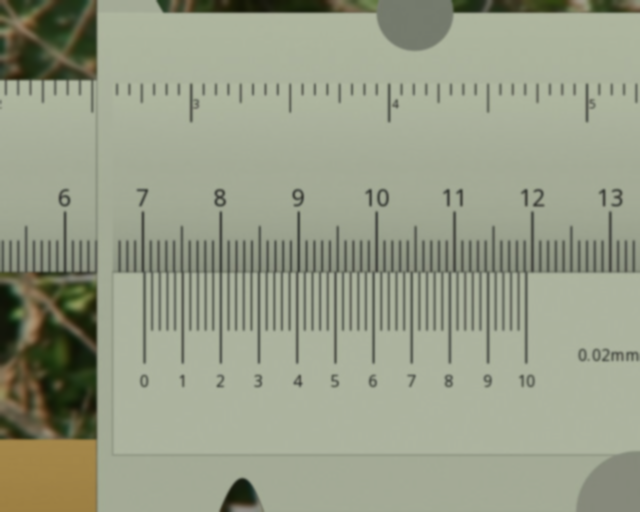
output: **70.2** mm
